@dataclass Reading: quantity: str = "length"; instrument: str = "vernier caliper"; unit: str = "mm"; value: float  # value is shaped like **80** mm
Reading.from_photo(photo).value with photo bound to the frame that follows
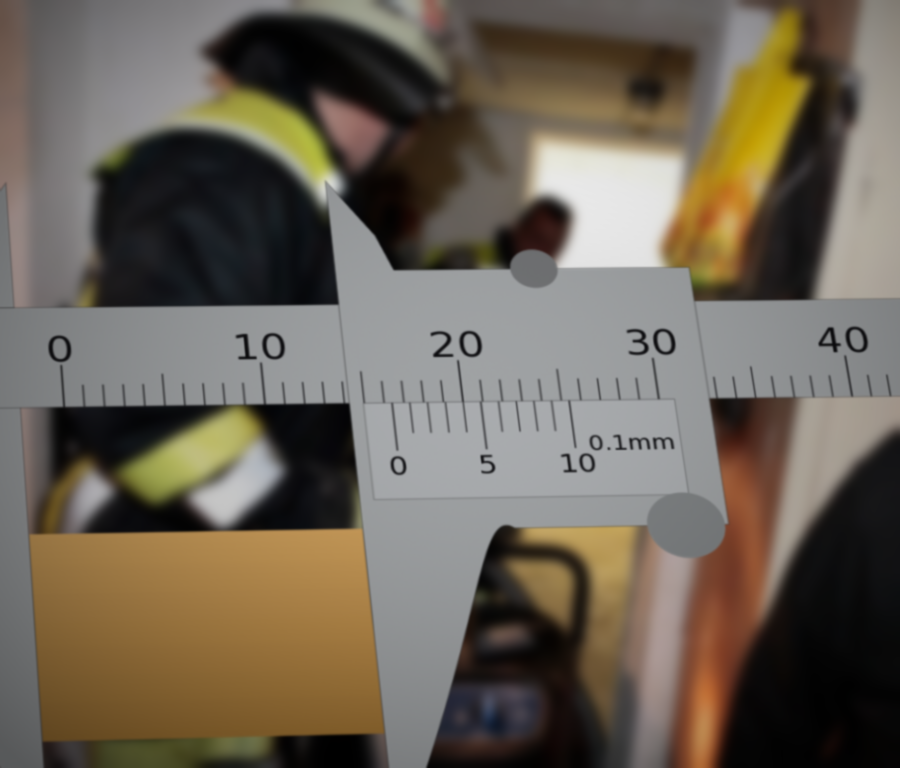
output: **16.4** mm
